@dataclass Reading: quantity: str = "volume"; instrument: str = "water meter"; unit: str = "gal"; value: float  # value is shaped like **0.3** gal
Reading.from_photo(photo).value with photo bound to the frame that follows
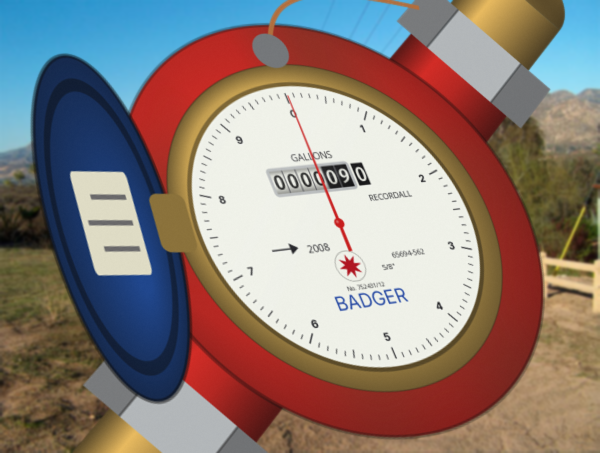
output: **90.0** gal
